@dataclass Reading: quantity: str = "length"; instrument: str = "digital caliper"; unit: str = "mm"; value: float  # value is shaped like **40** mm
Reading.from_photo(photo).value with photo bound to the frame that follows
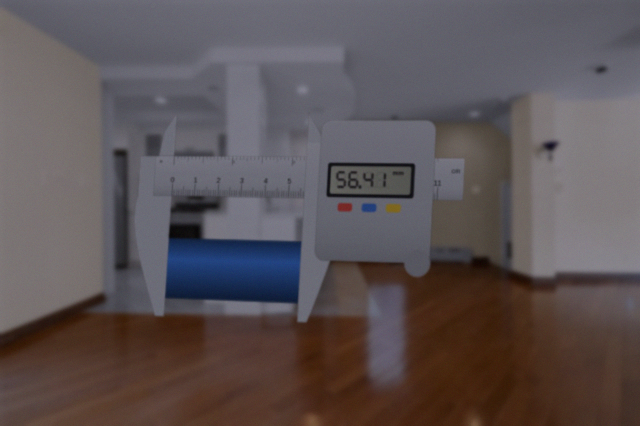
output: **56.41** mm
